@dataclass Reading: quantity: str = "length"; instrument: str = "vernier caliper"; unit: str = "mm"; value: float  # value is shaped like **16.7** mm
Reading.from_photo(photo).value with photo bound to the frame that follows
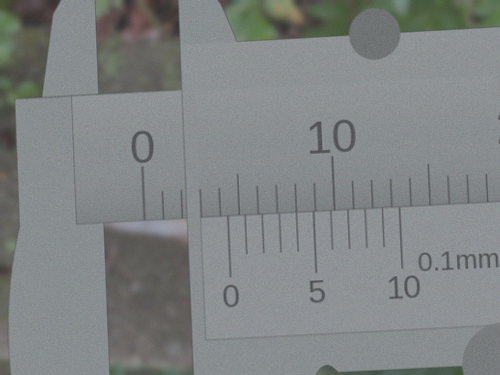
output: **4.4** mm
